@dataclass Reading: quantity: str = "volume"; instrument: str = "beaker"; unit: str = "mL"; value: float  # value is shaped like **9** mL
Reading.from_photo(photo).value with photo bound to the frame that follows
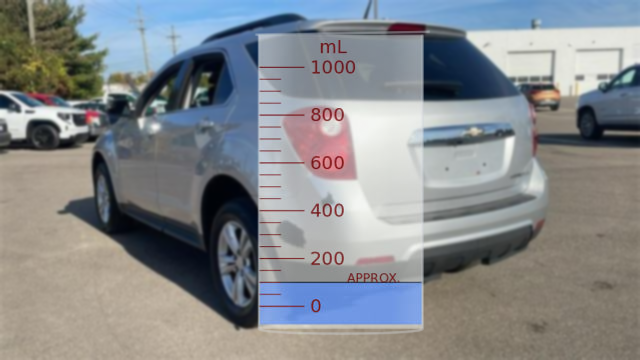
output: **100** mL
